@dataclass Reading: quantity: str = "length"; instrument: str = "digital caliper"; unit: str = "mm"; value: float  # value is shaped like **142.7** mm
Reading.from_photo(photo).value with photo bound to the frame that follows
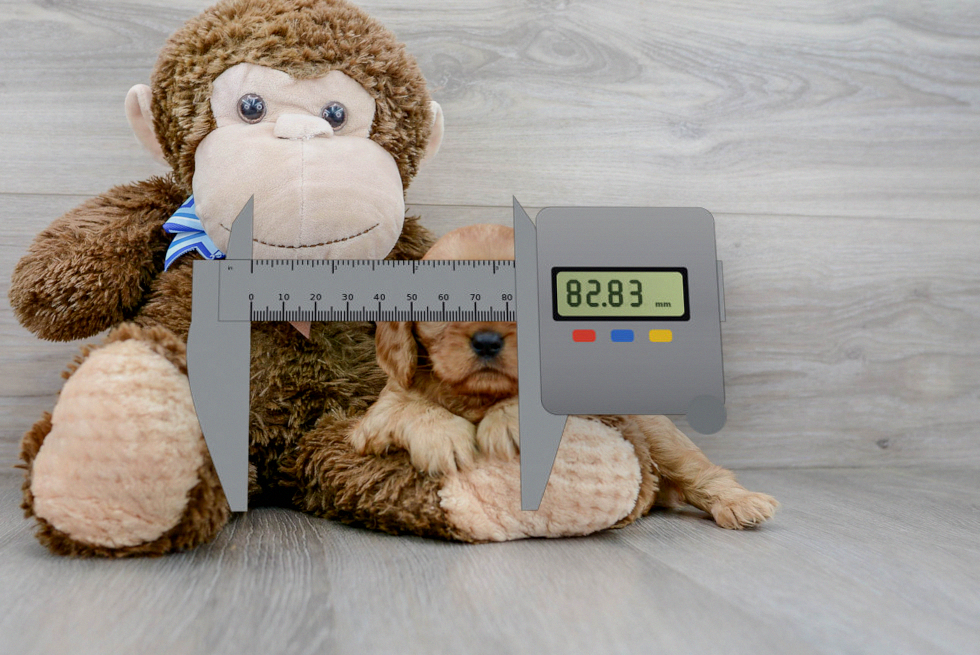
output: **82.83** mm
